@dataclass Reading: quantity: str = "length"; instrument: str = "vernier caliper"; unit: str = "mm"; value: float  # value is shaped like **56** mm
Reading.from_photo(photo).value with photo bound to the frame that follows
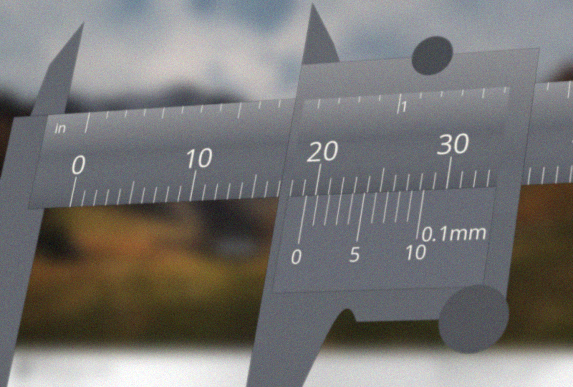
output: **19.3** mm
